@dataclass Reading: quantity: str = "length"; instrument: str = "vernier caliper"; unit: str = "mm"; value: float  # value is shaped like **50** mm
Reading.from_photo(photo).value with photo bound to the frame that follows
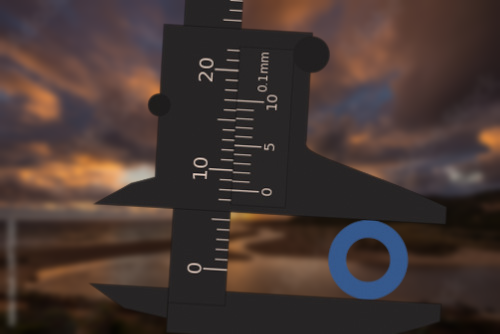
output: **8.0** mm
